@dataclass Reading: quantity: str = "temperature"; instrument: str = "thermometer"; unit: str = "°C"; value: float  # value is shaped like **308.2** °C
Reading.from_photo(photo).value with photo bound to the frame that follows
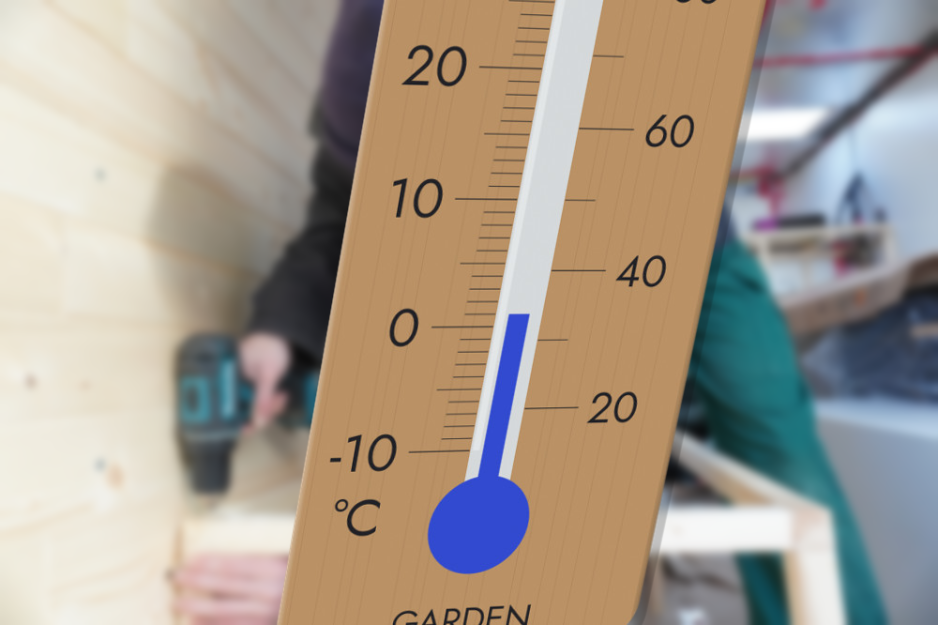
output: **1** °C
